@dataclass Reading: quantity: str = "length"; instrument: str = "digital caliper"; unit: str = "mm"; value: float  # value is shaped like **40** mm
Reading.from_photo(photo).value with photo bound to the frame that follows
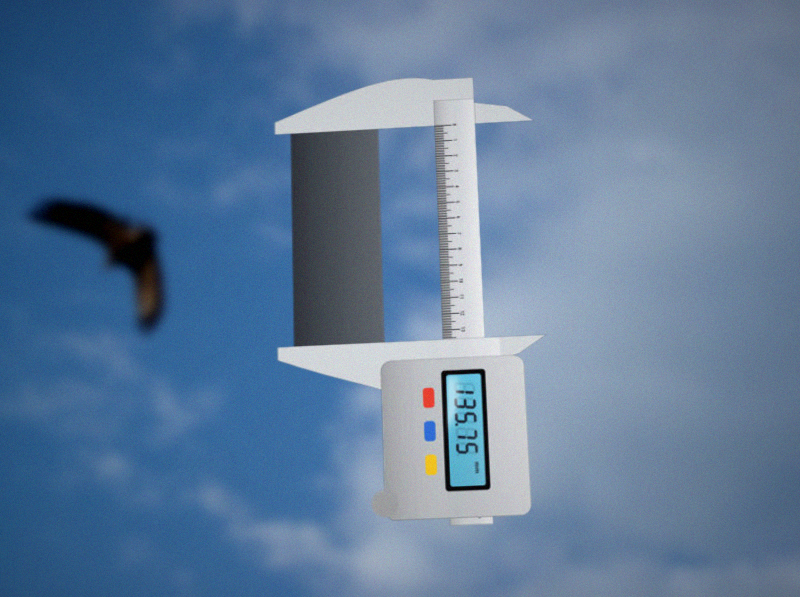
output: **135.75** mm
